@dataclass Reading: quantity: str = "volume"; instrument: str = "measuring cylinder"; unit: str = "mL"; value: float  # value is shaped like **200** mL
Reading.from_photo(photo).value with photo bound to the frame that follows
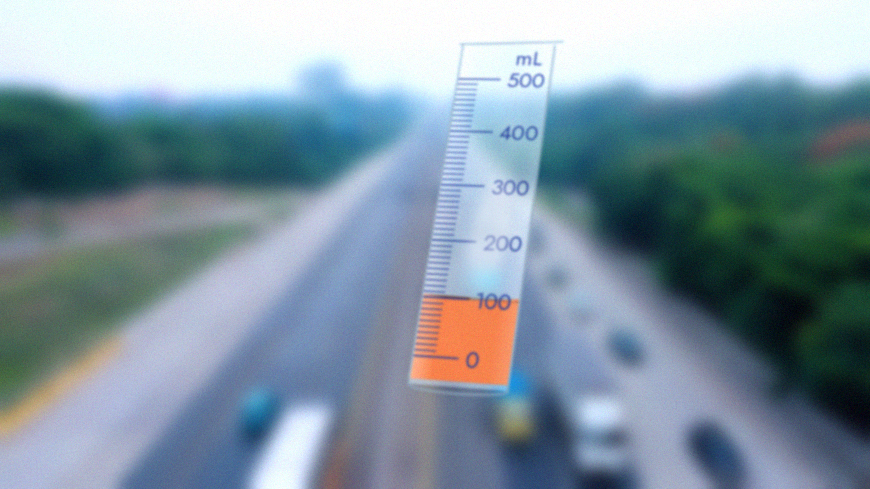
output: **100** mL
